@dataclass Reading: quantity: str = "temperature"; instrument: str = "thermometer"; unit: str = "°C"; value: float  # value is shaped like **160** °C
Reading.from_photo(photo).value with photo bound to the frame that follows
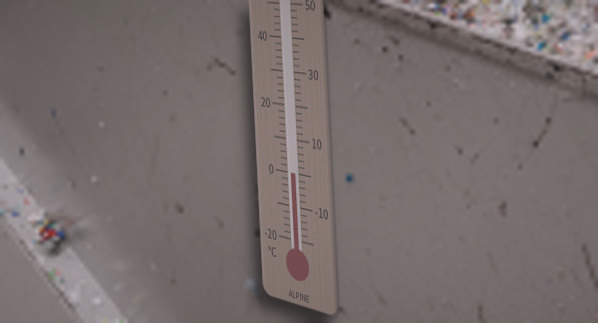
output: **0** °C
